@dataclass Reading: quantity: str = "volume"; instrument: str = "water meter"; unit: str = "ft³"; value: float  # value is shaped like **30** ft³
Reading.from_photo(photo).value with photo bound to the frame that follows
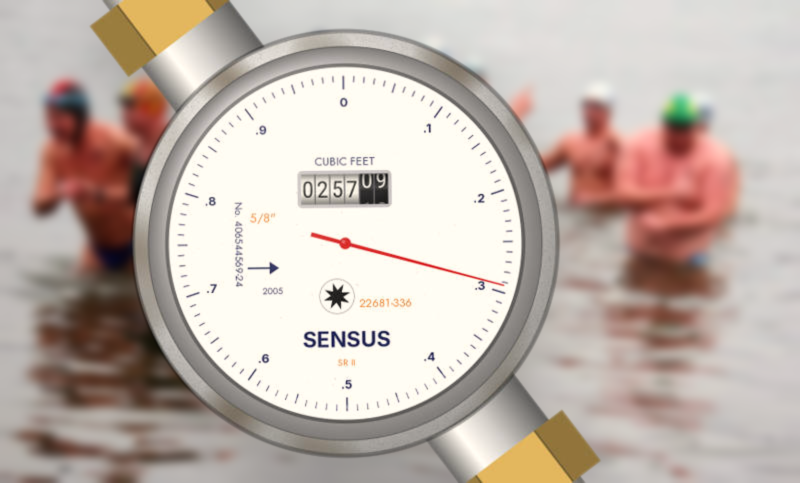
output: **25709.29** ft³
